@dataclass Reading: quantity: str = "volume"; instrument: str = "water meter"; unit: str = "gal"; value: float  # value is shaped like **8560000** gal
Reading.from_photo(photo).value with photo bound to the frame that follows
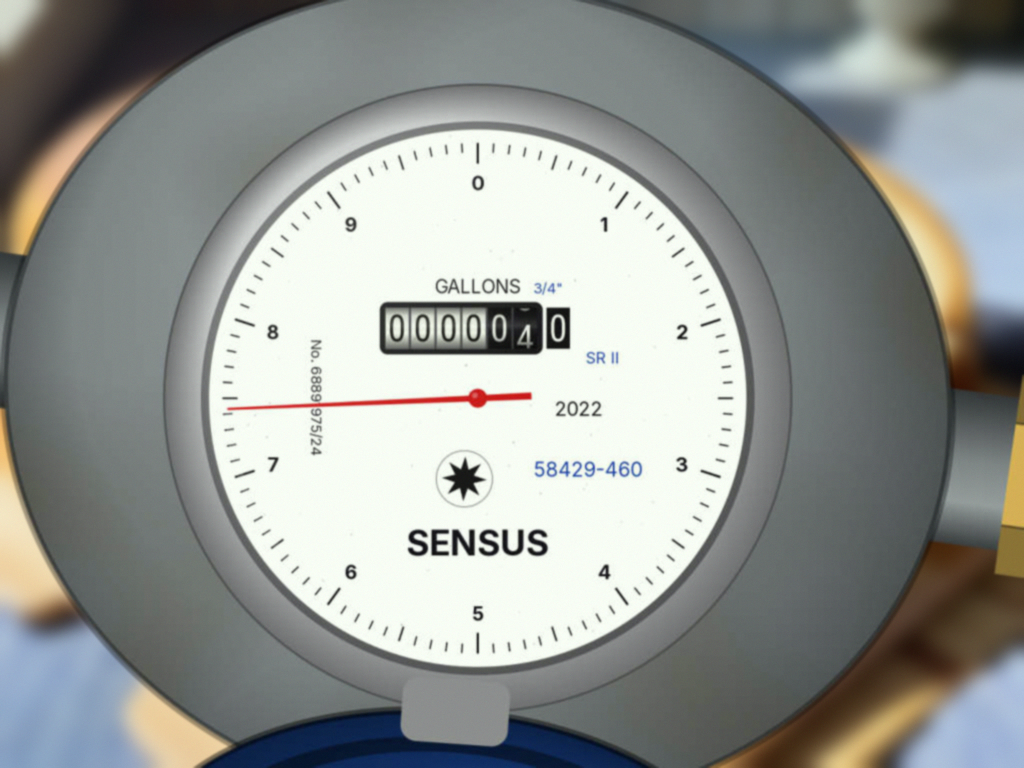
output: **37.4** gal
